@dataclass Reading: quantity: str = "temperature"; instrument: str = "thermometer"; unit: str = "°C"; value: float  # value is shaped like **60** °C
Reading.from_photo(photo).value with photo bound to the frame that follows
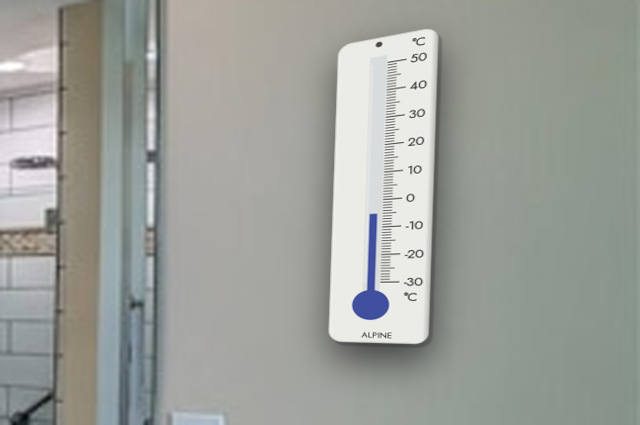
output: **-5** °C
